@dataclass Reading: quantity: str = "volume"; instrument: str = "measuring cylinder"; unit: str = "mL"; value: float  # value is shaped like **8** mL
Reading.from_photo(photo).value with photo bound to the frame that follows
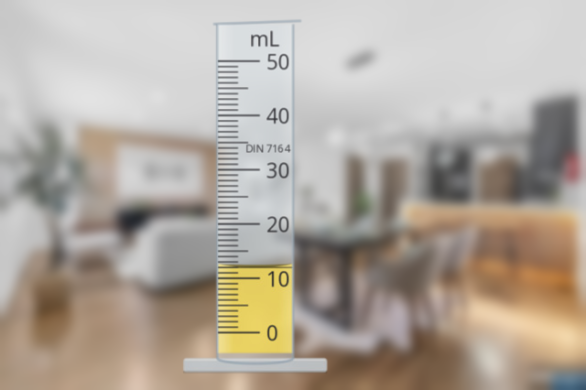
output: **12** mL
